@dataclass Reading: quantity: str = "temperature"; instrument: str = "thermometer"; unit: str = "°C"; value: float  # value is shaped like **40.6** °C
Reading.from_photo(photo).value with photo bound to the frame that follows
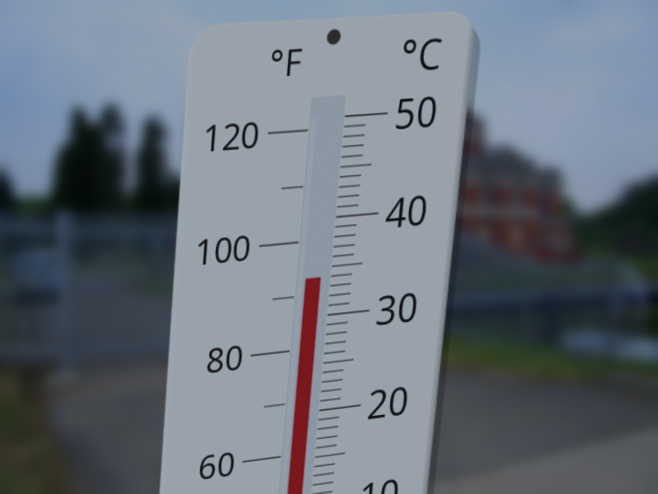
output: **34** °C
